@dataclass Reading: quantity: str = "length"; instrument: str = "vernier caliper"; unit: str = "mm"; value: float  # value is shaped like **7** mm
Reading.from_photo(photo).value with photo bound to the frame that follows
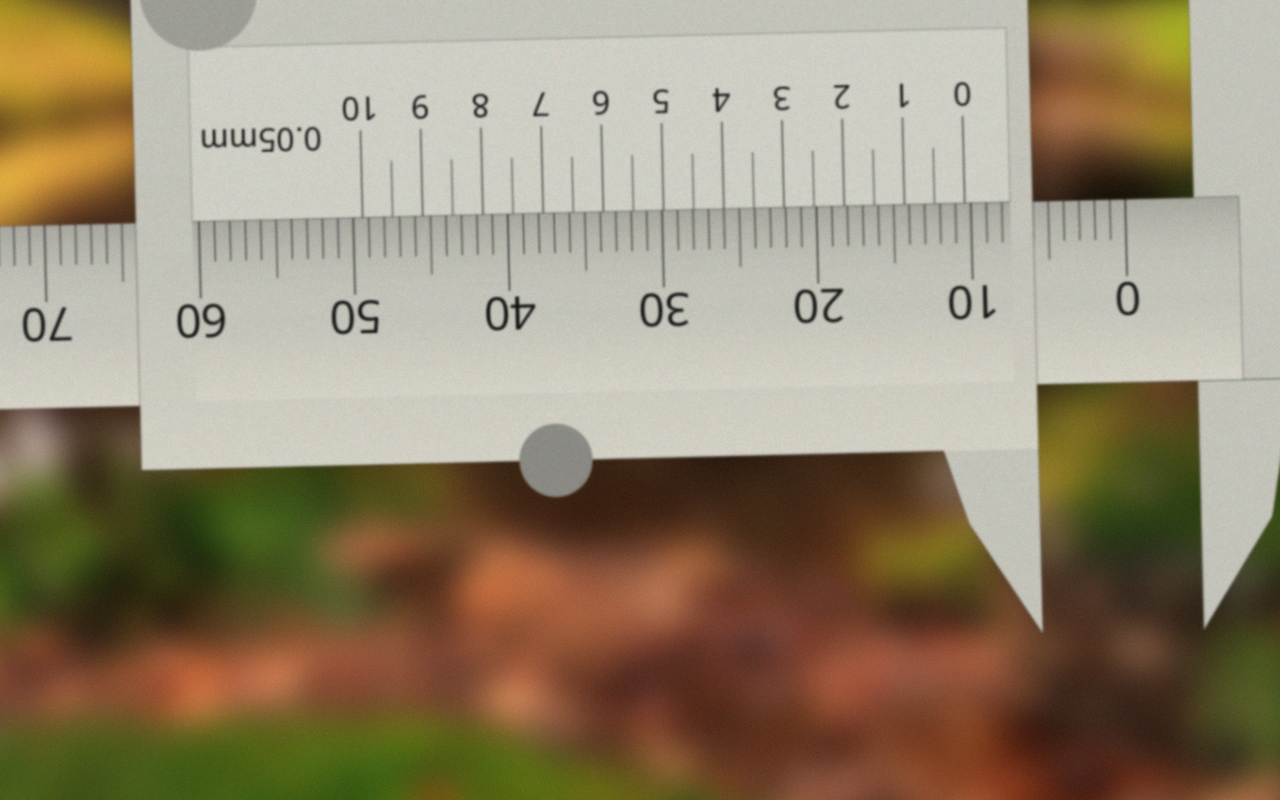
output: **10.4** mm
